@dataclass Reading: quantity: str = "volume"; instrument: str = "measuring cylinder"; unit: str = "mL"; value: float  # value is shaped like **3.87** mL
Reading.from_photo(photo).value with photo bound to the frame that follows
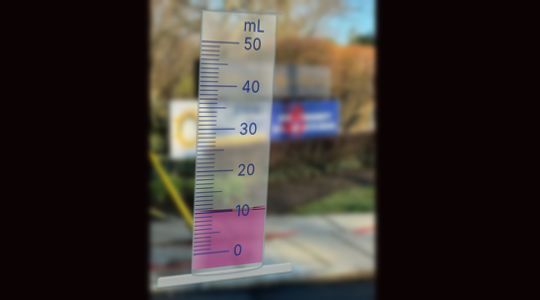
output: **10** mL
